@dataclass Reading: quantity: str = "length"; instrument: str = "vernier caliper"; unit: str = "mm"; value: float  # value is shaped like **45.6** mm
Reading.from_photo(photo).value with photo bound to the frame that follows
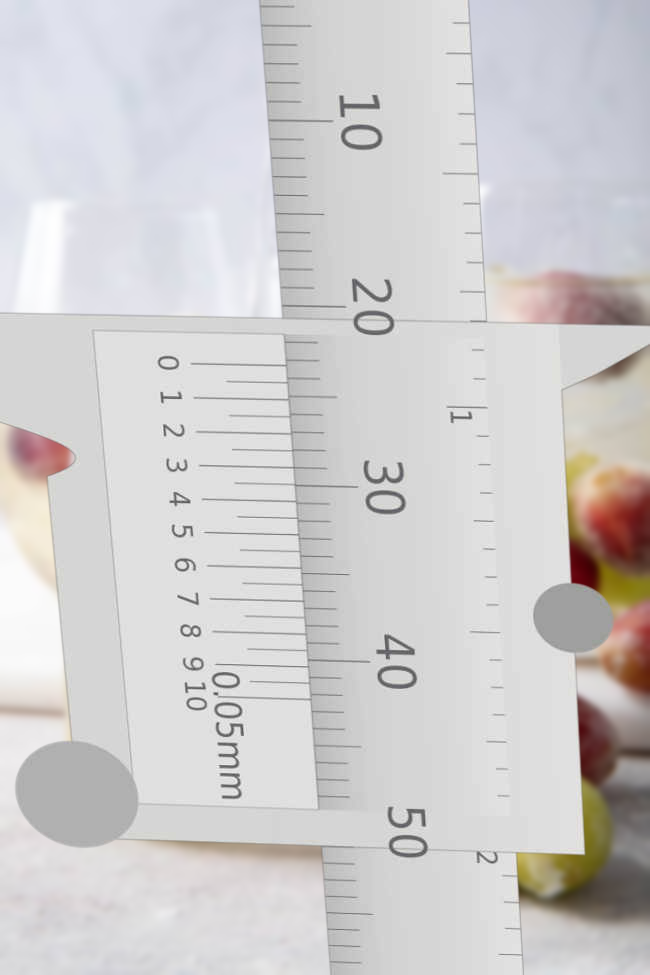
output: **23.3** mm
